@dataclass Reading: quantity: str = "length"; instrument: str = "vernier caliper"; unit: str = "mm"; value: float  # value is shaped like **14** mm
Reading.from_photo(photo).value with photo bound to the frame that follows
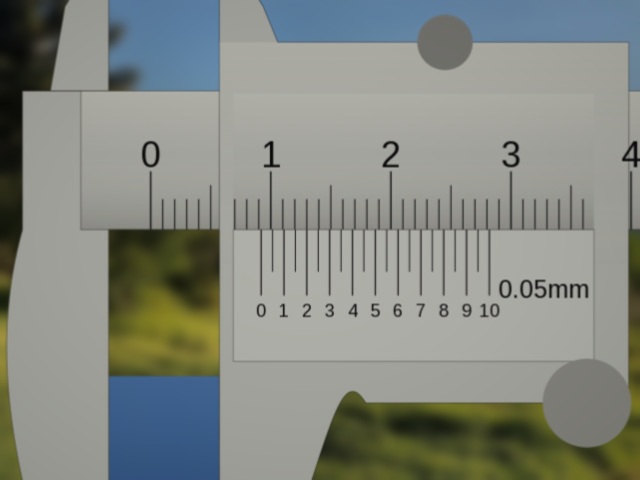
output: **9.2** mm
